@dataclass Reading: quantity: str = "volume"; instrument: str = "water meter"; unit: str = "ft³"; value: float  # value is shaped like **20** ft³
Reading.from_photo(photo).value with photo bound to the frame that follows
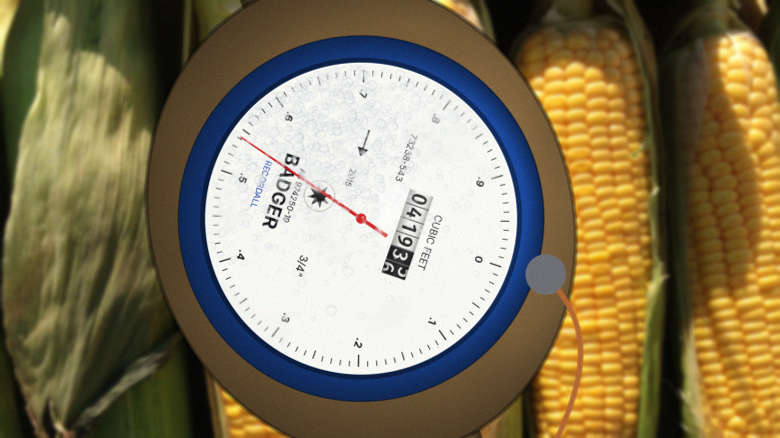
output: **41935.54** ft³
